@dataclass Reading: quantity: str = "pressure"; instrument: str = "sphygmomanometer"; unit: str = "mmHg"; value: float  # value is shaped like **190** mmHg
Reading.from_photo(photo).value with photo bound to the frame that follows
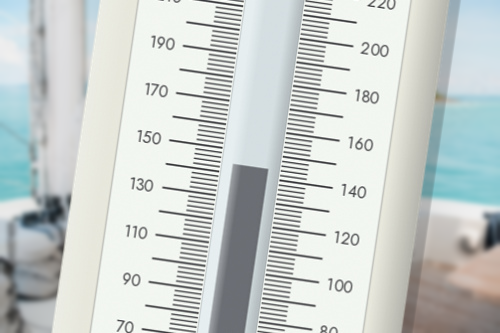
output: **144** mmHg
